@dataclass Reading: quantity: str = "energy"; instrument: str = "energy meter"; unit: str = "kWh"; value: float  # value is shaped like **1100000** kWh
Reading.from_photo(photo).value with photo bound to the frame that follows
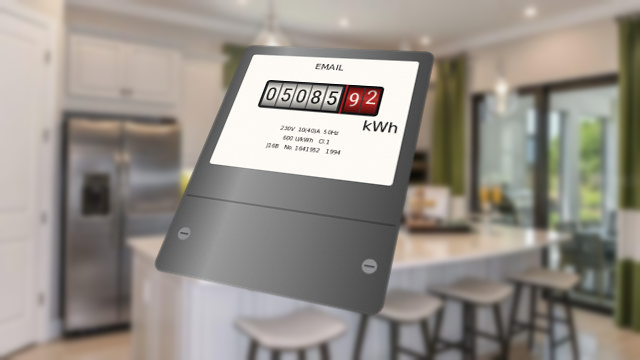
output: **5085.92** kWh
